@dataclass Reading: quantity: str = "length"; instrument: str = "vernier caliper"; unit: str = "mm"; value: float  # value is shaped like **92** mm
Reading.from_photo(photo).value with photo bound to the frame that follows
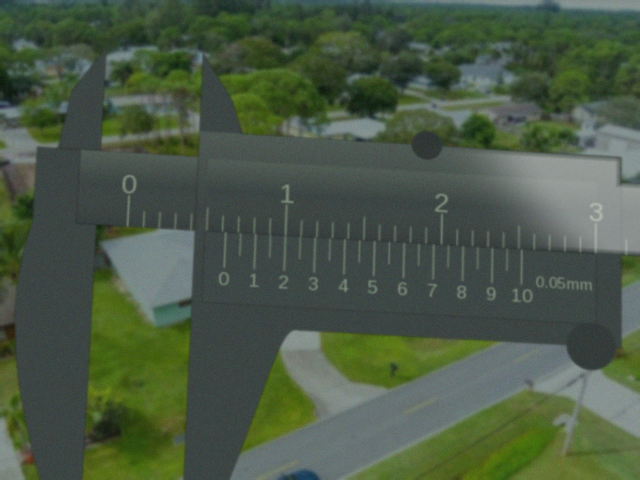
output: **6.2** mm
